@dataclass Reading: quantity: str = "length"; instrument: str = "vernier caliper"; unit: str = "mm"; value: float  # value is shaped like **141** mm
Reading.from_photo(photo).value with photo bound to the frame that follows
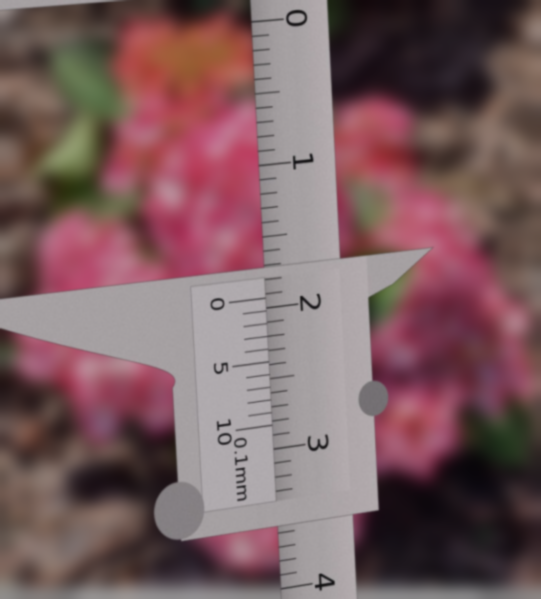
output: **19.3** mm
